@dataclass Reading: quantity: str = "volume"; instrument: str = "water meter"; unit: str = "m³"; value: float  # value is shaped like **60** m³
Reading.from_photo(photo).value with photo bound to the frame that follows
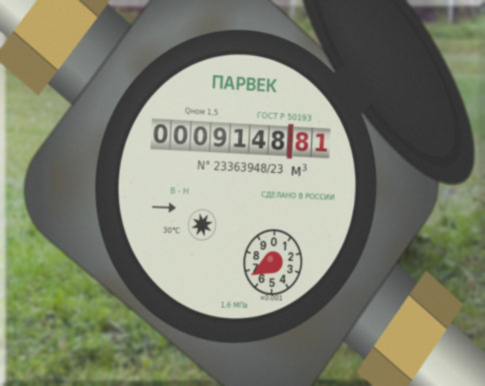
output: **9148.816** m³
